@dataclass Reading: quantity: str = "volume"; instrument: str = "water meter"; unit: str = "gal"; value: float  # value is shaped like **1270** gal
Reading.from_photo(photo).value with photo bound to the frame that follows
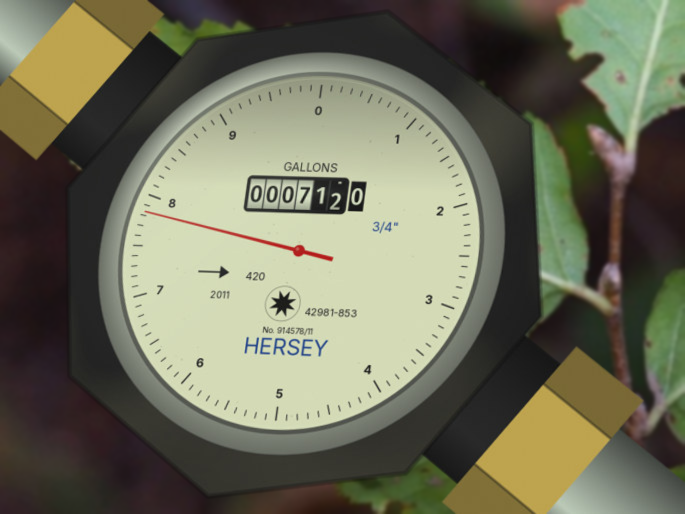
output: **7117.8** gal
